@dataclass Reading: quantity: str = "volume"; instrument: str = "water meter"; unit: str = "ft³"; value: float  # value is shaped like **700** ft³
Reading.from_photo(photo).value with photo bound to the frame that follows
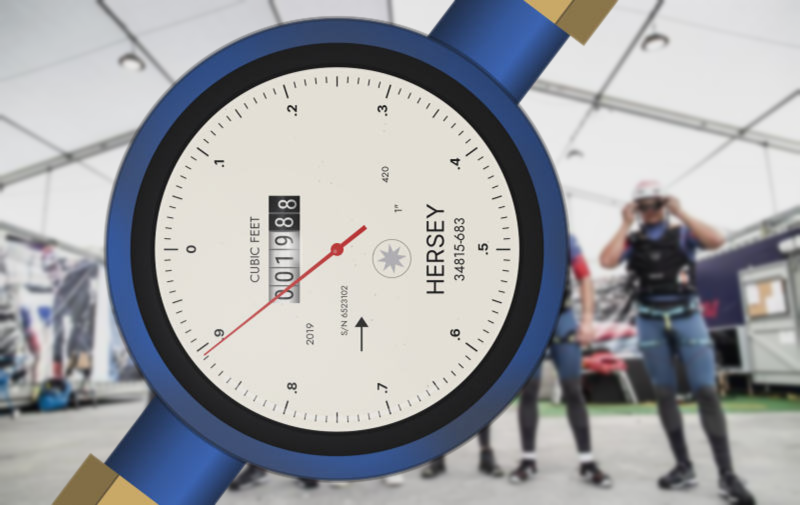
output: **1987.89** ft³
